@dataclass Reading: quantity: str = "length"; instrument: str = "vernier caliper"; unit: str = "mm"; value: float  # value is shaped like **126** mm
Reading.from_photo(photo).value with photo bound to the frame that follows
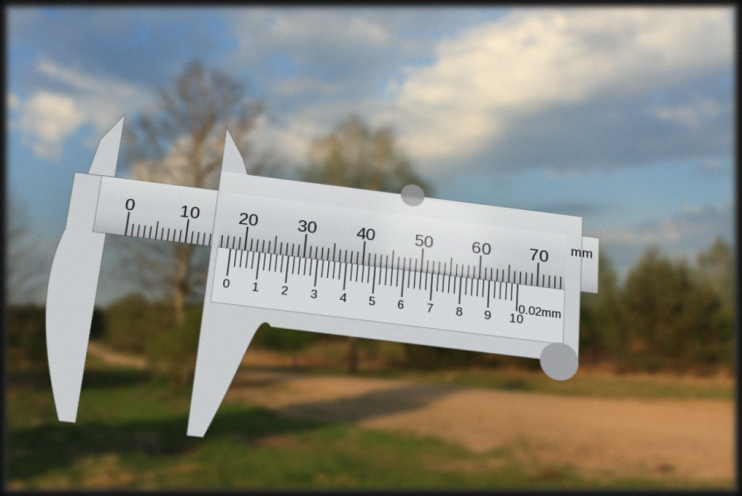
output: **17.6** mm
